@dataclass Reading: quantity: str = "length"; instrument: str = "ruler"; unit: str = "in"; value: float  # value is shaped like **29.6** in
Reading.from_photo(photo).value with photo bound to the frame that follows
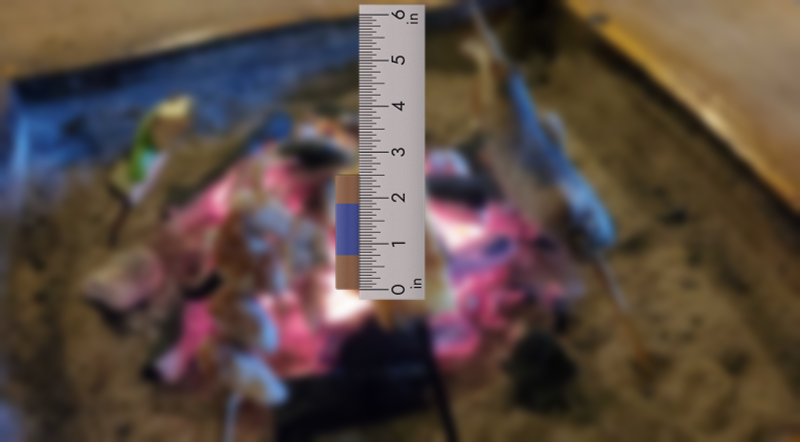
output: **2.5** in
